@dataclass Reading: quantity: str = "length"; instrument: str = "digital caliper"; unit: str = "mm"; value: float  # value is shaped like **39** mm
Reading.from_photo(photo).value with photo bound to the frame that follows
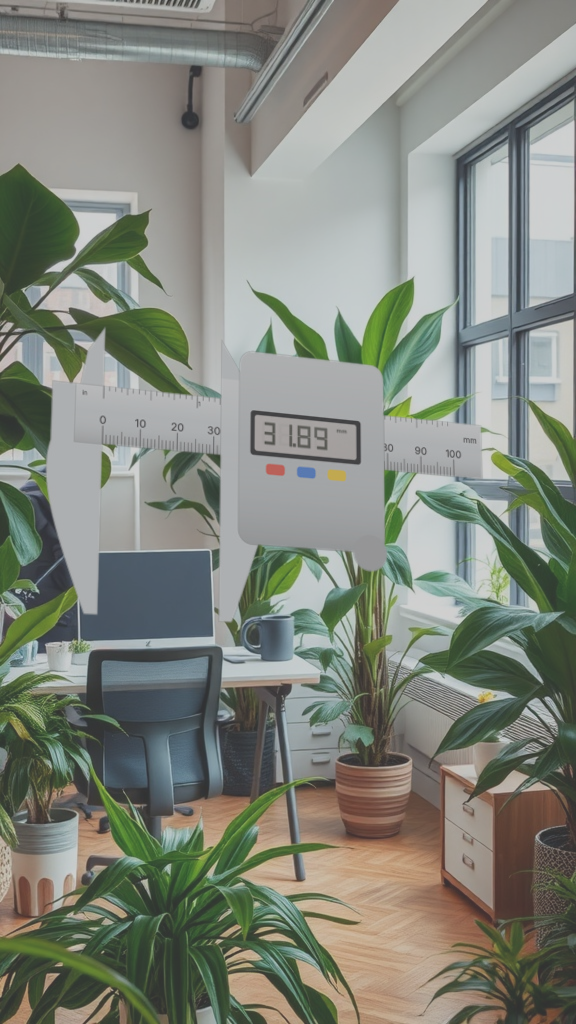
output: **31.89** mm
